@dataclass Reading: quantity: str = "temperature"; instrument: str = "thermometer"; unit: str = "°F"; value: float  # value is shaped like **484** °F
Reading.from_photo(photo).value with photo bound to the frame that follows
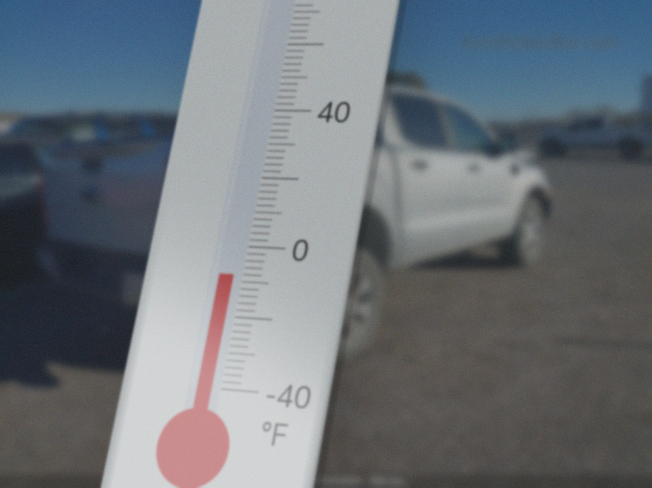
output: **-8** °F
